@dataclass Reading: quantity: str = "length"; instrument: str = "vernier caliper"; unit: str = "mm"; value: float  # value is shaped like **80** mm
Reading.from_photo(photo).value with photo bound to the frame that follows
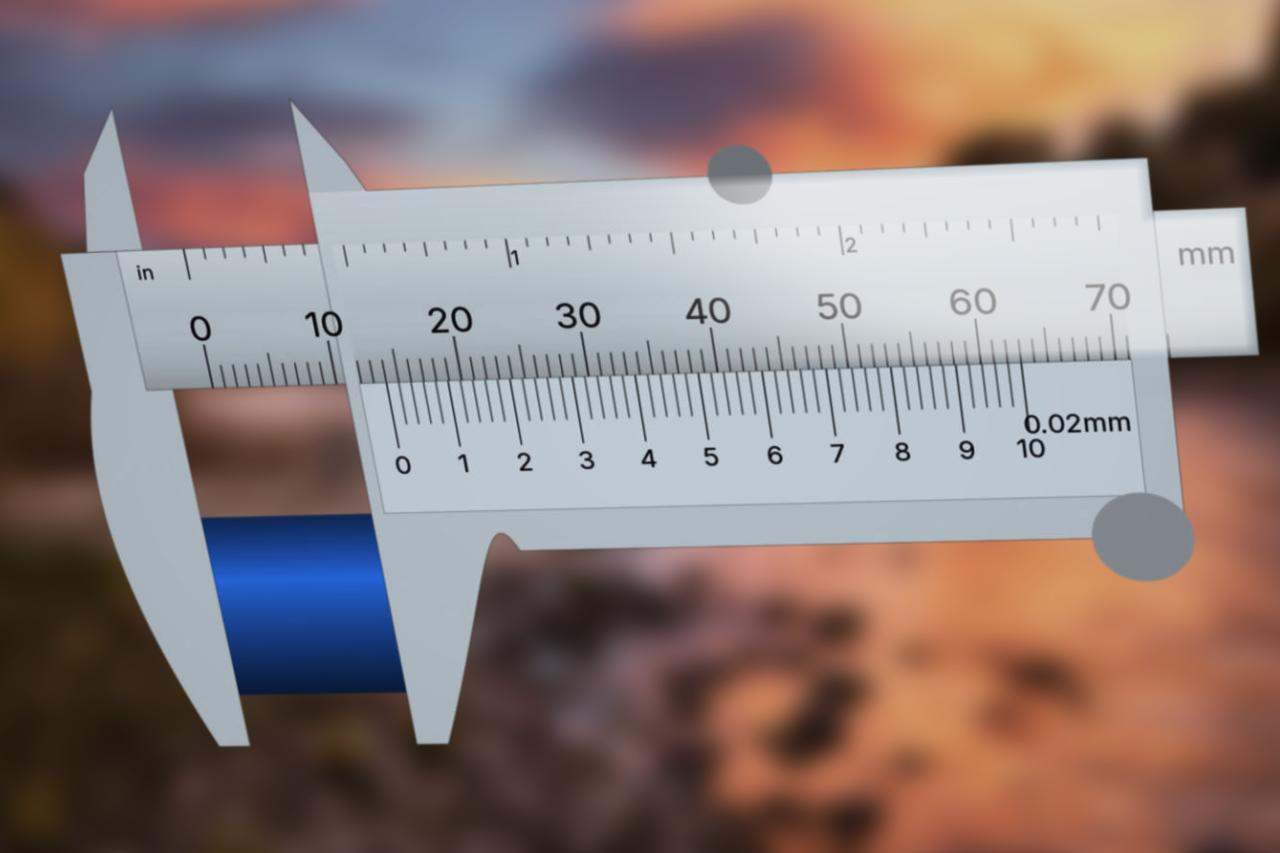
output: **14.0** mm
